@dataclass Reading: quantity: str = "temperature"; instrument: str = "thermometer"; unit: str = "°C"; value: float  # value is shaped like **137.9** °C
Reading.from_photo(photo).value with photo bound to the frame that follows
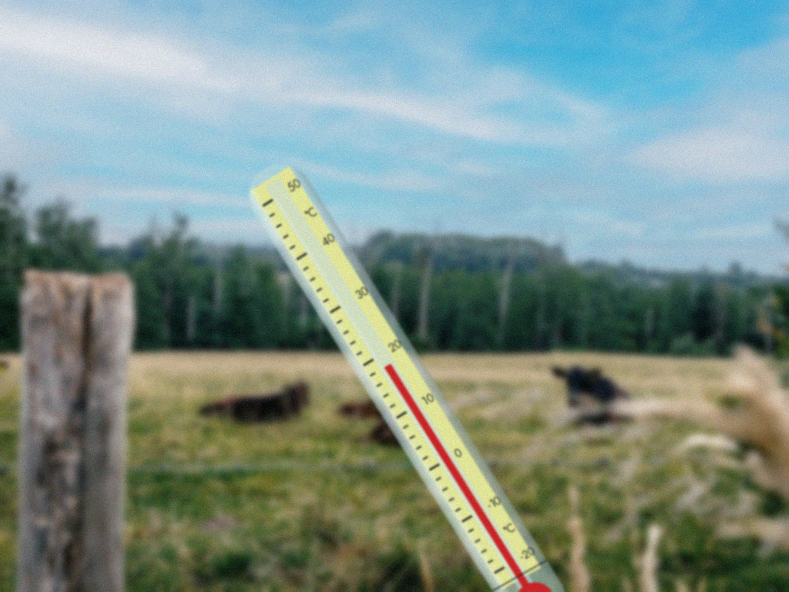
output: **18** °C
